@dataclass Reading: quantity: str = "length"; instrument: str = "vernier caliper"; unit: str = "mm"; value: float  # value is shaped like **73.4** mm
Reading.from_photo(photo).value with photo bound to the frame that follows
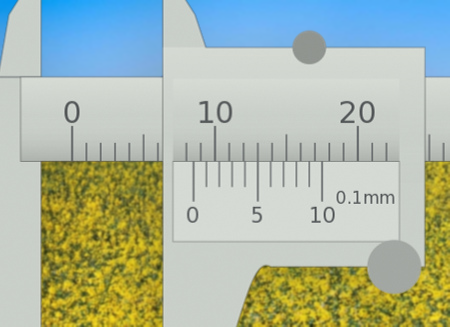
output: **8.5** mm
